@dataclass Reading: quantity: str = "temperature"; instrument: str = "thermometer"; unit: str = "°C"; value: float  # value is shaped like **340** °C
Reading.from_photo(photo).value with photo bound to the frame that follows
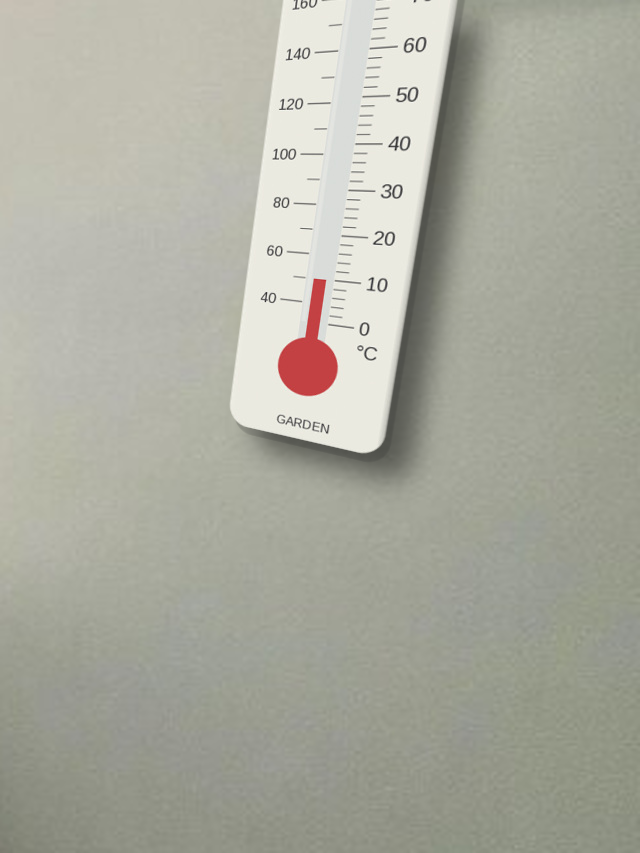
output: **10** °C
